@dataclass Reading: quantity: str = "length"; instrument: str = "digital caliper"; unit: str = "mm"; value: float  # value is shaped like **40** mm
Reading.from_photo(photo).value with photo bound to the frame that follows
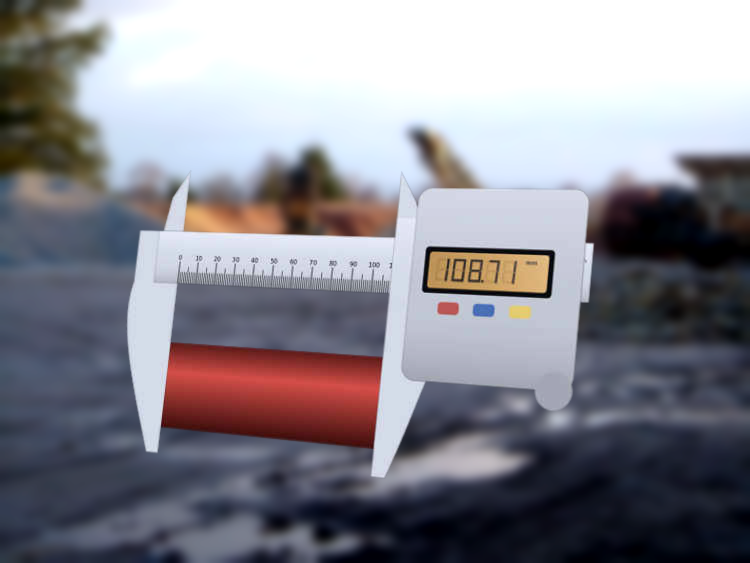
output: **108.71** mm
